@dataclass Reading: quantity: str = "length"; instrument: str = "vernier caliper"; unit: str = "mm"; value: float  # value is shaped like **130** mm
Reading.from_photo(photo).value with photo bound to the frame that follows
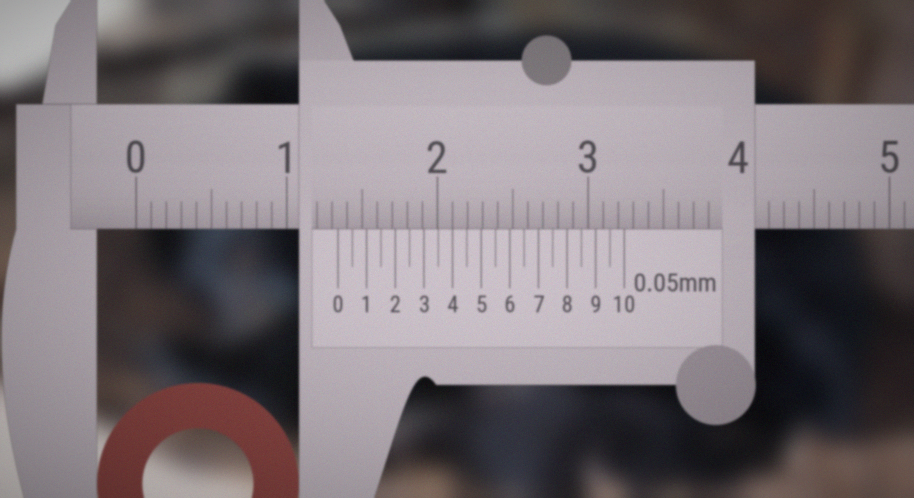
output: **13.4** mm
